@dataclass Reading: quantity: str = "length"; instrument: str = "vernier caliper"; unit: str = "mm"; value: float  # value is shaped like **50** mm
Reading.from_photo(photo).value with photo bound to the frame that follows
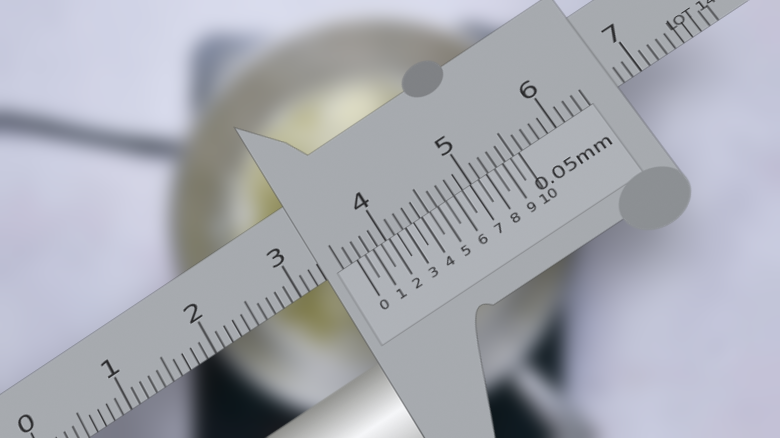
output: **36.6** mm
